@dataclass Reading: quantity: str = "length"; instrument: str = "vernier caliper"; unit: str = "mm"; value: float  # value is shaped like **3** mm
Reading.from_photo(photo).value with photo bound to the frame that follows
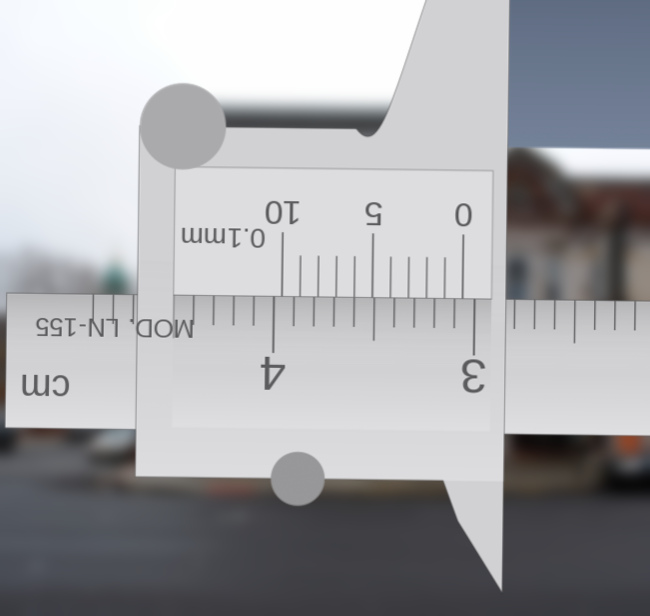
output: **30.6** mm
